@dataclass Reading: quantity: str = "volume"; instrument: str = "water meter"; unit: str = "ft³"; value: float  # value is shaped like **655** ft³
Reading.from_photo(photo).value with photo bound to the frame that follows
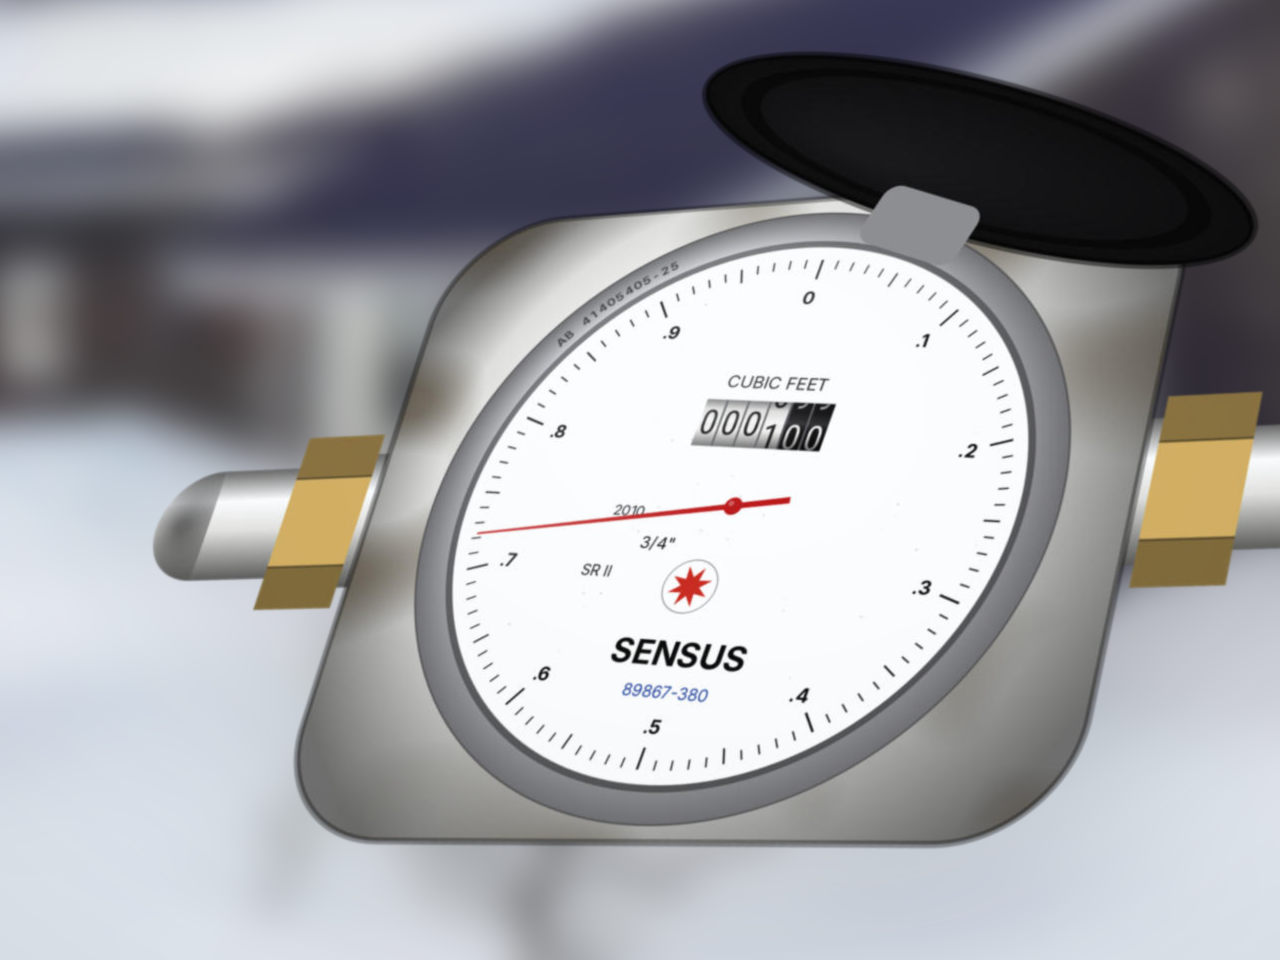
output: **99.72** ft³
